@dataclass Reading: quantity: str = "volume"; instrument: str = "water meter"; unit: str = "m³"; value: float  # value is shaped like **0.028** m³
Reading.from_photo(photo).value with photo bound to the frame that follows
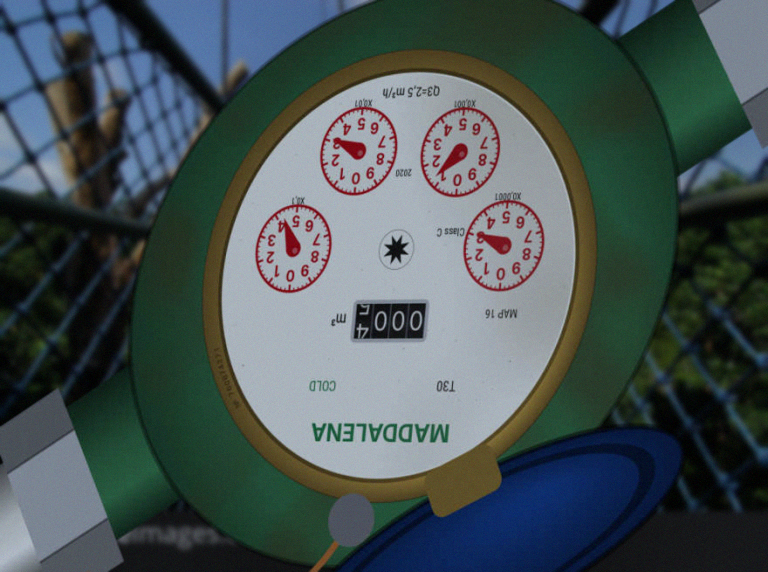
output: **4.4313** m³
